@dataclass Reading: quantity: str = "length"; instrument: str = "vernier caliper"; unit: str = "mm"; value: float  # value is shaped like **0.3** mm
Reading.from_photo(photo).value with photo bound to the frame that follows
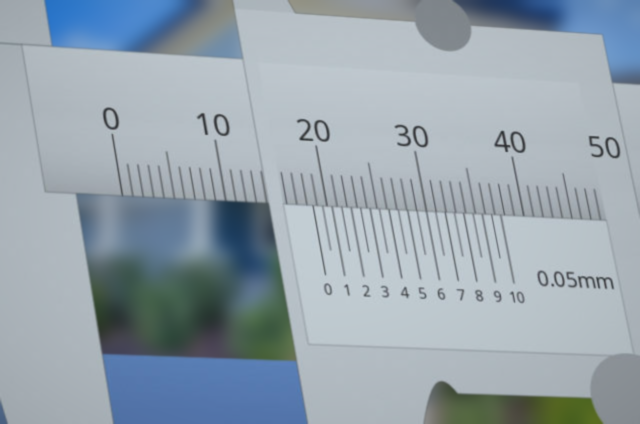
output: **18.6** mm
